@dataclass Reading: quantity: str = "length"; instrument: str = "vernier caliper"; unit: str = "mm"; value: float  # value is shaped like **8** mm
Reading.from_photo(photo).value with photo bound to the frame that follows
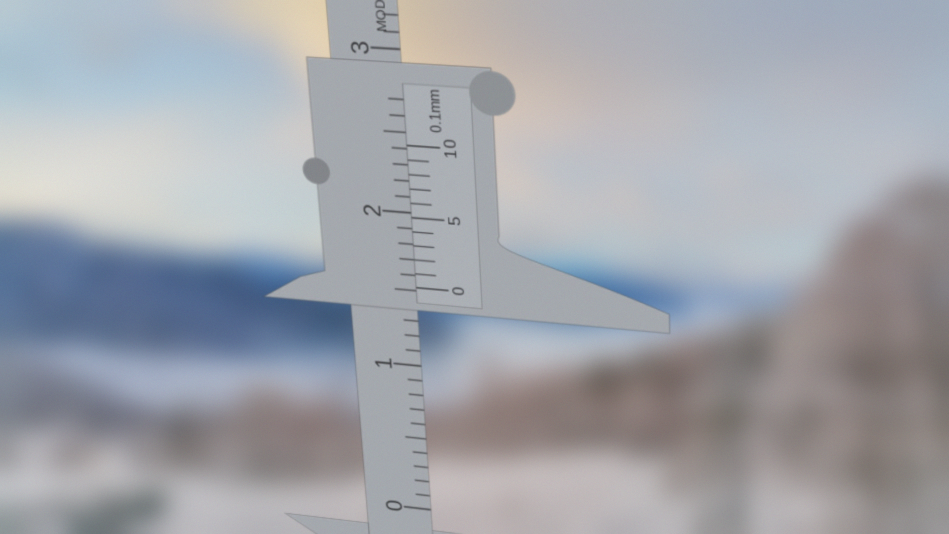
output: **15.2** mm
